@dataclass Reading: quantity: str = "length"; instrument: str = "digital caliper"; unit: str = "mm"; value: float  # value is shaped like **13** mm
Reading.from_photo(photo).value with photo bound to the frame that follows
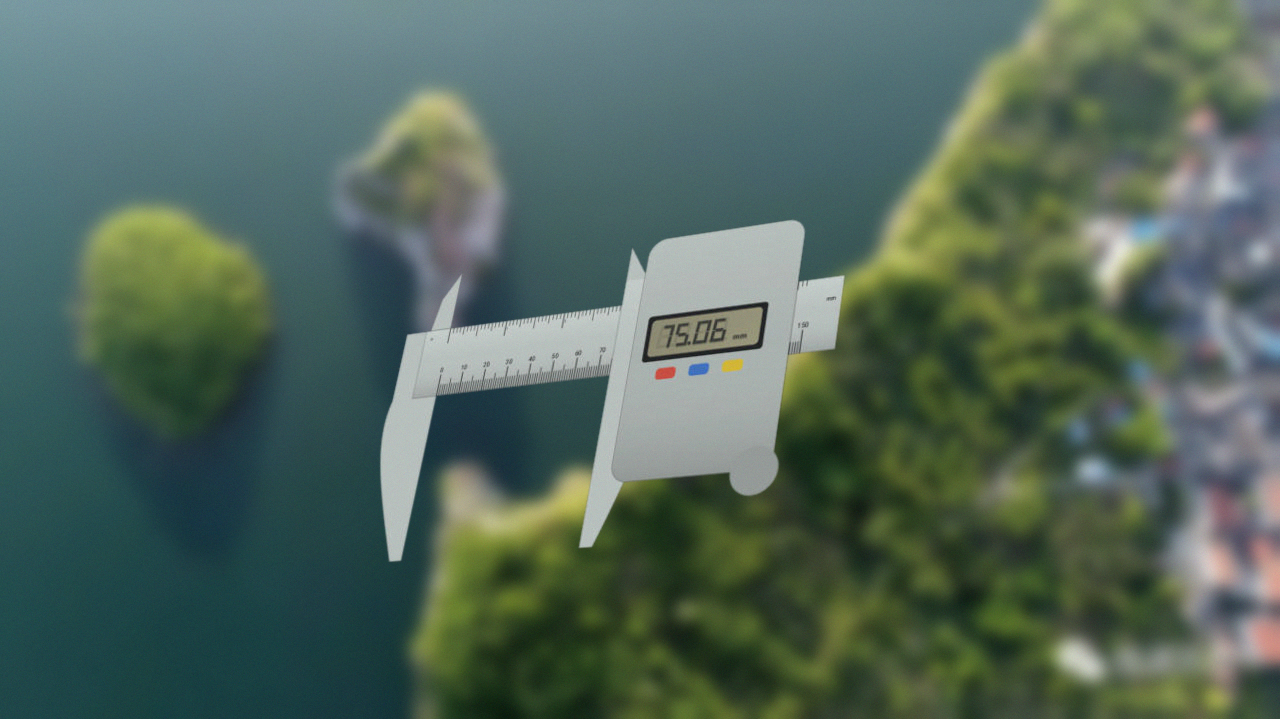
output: **75.06** mm
